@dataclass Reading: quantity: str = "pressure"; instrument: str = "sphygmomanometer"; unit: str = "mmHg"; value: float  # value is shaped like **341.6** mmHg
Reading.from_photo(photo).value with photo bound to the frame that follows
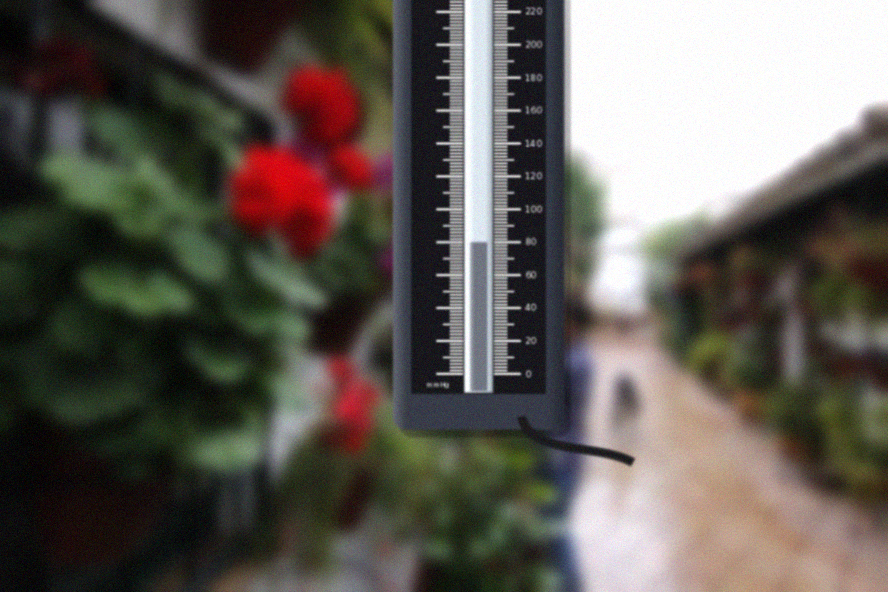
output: **80** mmHg
